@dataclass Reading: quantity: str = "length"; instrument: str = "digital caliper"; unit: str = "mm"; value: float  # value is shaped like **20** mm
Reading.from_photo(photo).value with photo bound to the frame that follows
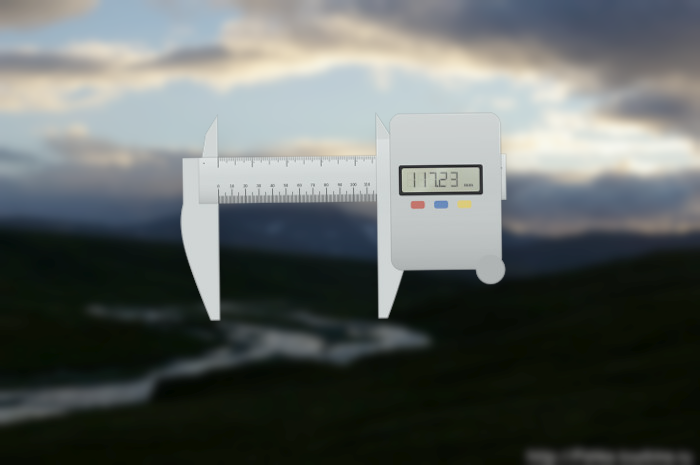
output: **117.23** mm
